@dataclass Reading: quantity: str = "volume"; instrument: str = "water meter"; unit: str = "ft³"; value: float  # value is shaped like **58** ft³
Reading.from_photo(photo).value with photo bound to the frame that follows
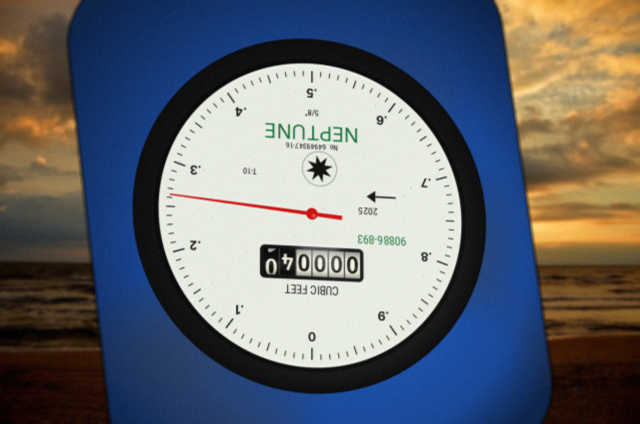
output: **40.26** ft³
